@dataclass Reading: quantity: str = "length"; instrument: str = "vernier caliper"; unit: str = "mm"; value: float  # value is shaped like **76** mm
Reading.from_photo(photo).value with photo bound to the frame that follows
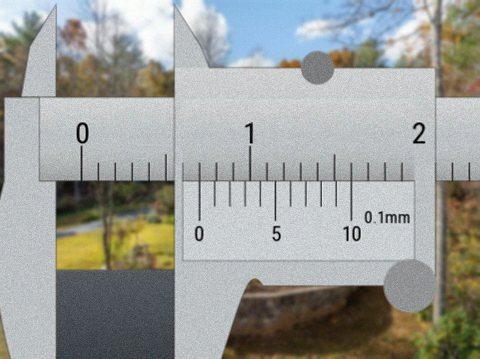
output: **7.0** mm
